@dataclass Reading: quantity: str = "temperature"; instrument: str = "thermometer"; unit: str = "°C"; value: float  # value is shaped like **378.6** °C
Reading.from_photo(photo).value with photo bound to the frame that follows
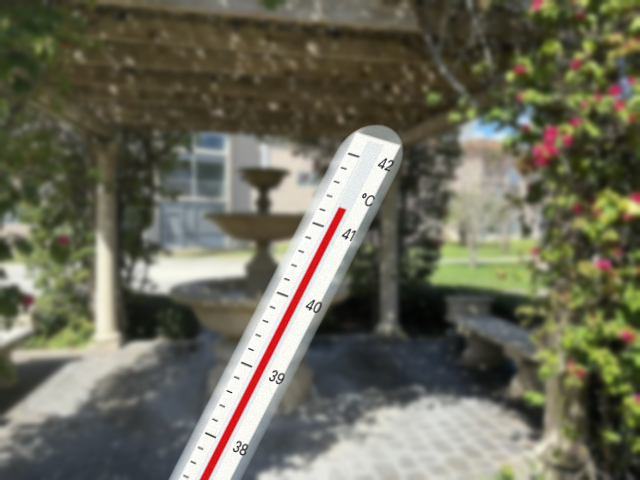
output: **41.3** °C
